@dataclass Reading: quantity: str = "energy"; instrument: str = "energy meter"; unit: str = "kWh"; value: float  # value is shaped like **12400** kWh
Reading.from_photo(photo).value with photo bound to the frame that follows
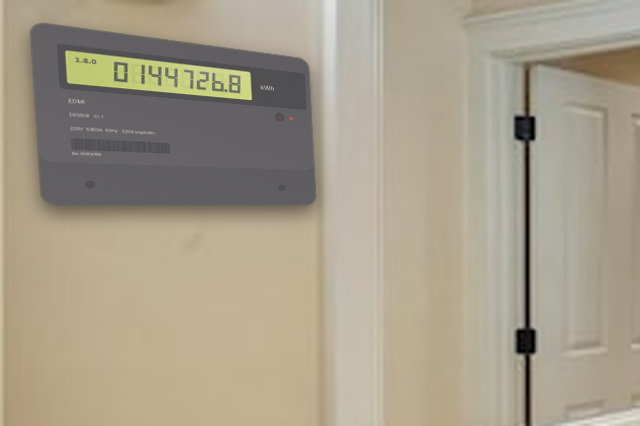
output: **144726.8** kWh
